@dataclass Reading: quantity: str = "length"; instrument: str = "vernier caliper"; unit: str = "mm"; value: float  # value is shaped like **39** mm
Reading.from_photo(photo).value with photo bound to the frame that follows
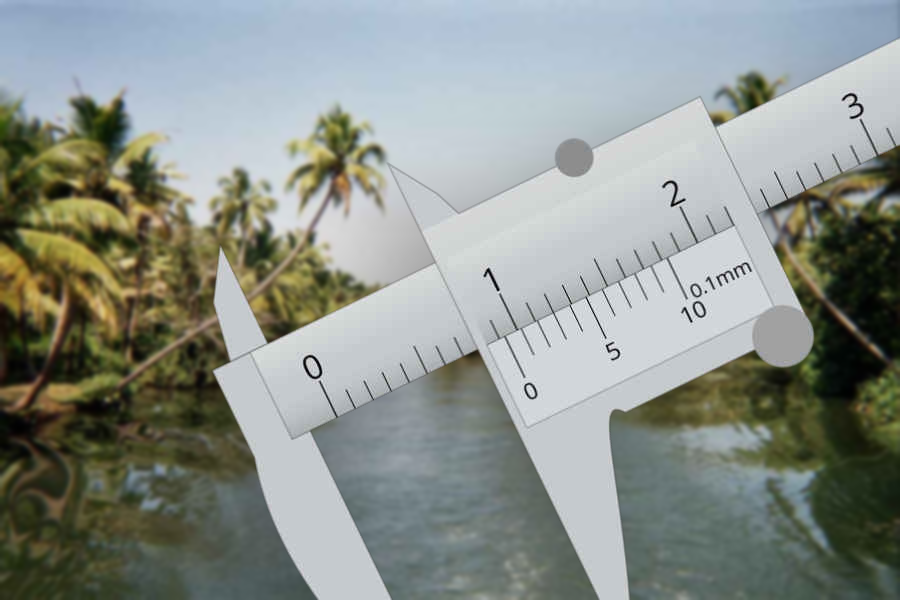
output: **9.3** mm
